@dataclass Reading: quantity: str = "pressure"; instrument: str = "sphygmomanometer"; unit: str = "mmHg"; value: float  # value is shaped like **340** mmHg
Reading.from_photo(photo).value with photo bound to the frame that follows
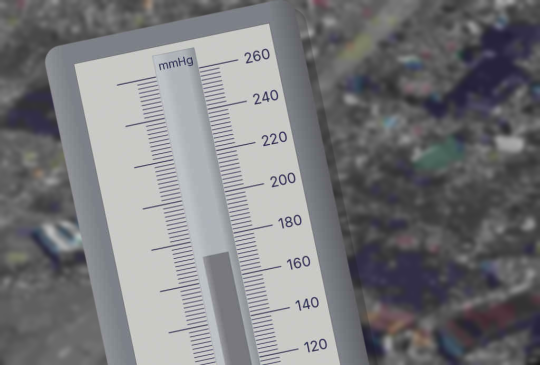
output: **172** mmHg
